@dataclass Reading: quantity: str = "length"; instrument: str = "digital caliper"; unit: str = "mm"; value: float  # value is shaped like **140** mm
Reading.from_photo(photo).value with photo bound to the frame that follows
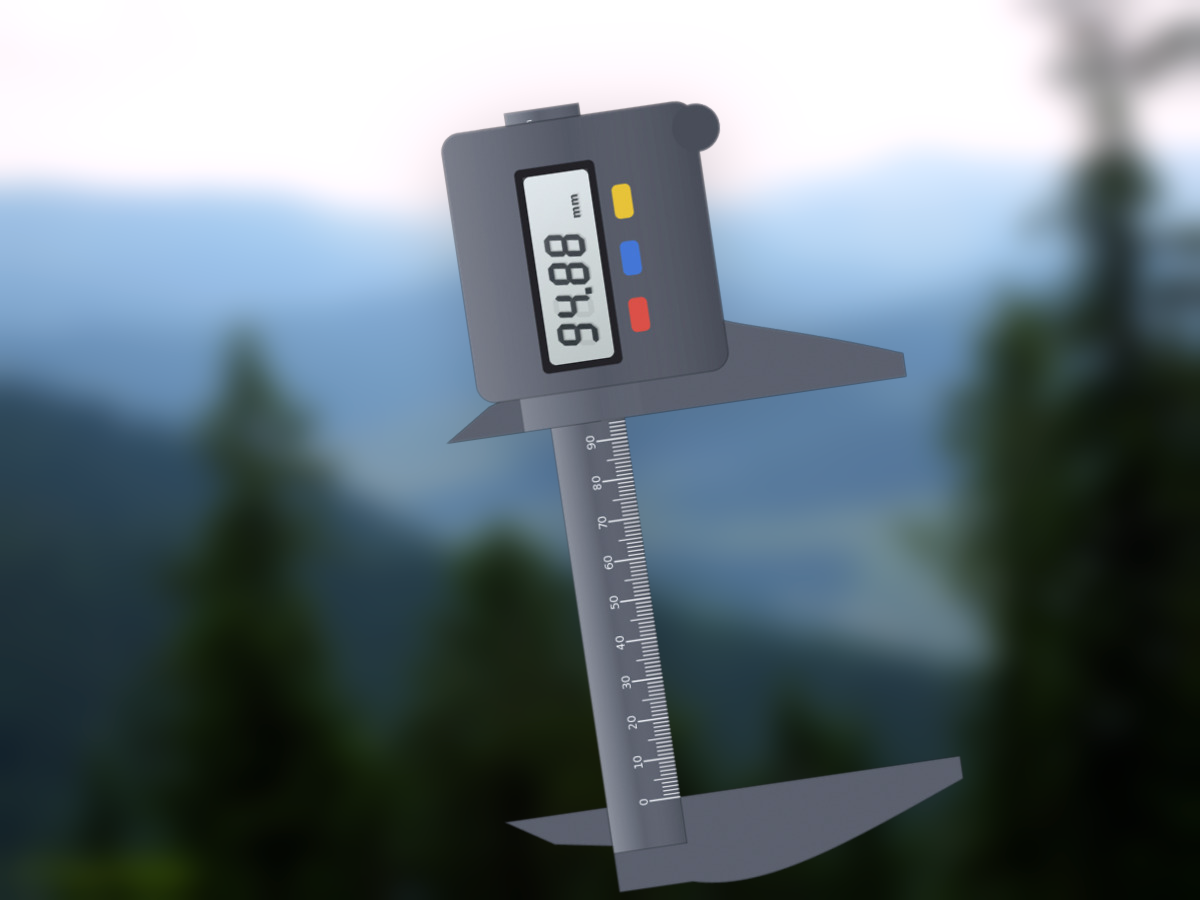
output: **94.88** mm
